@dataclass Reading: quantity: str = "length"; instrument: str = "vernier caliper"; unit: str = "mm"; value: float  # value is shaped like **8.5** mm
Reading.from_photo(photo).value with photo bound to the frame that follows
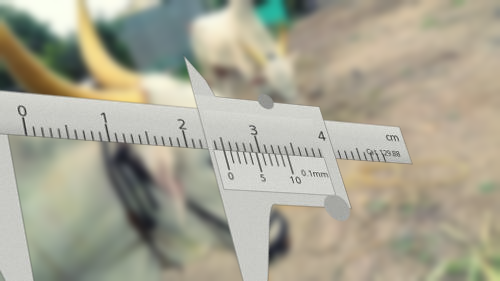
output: **25.0** mm
